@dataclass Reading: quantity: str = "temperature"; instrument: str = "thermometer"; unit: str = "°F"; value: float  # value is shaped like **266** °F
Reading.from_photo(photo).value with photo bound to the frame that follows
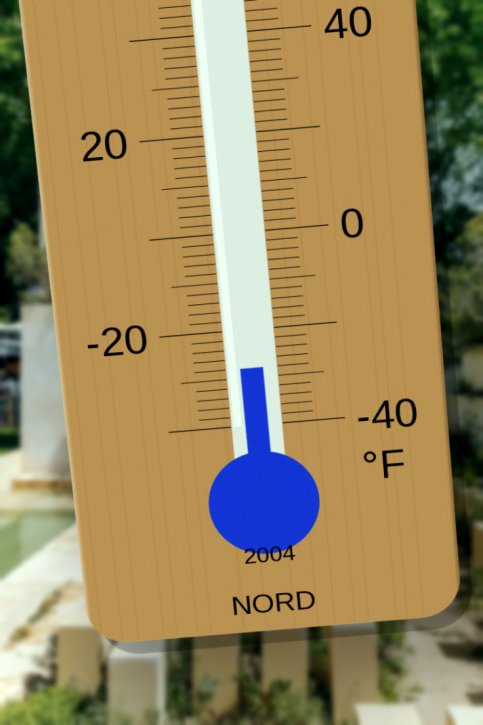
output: **-28** °F
